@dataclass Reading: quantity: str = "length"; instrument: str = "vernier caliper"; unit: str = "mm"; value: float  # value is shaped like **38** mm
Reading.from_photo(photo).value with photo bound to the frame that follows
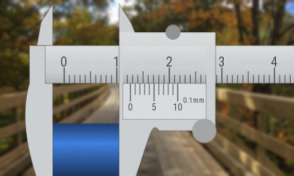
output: **12.6** mm
